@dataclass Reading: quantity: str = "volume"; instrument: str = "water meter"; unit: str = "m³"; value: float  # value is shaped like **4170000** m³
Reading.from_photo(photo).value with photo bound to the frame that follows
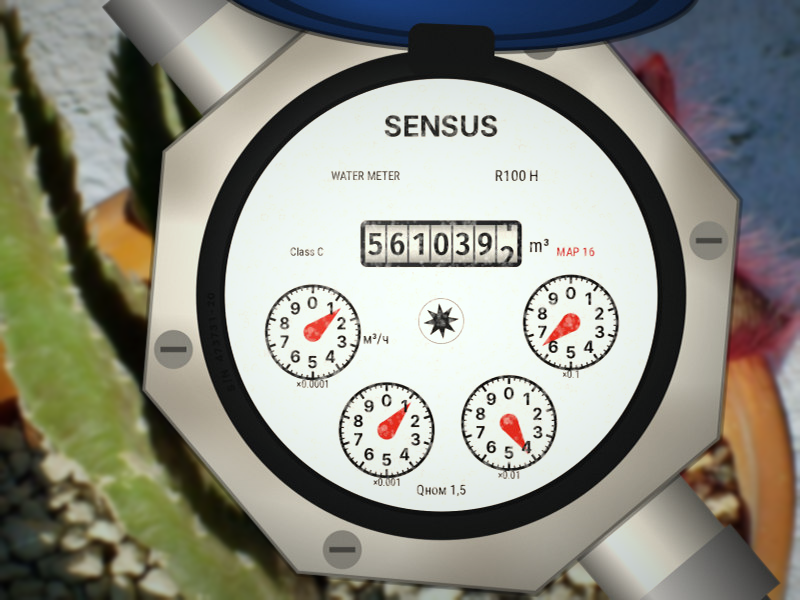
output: **5610391.6411** m³
